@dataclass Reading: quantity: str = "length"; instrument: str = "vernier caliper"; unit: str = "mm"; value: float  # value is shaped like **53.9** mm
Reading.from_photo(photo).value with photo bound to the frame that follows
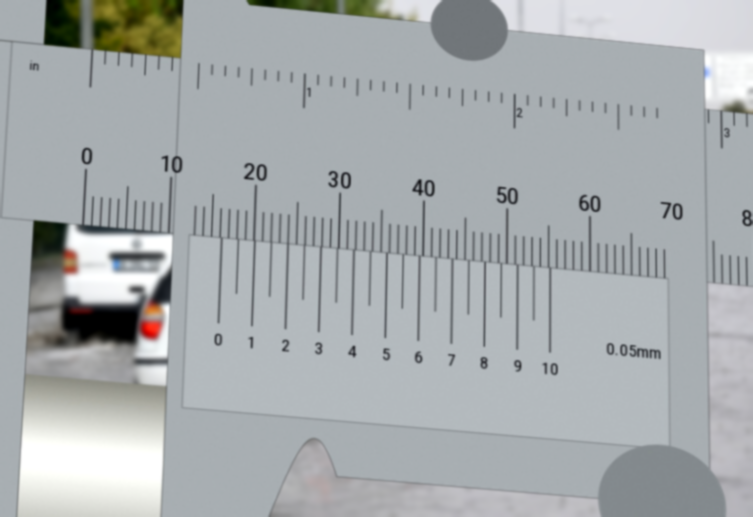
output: **16.2** mm
